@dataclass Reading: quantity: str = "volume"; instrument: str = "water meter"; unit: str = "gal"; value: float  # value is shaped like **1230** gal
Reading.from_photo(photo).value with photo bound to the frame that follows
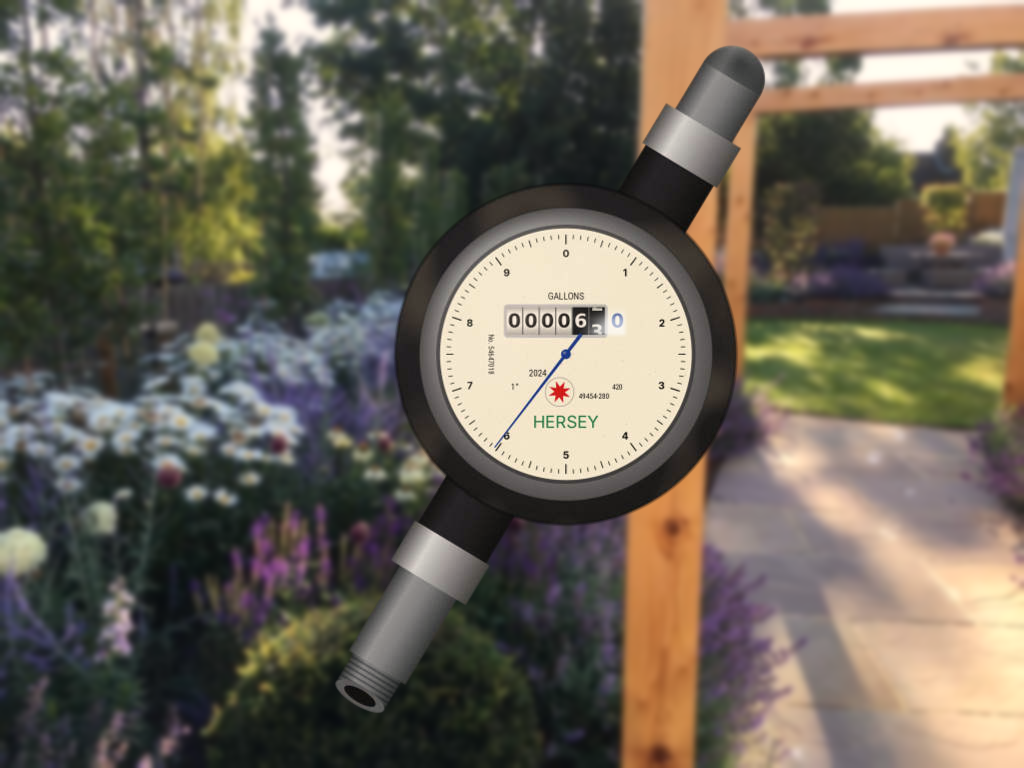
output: **626.0** gal
